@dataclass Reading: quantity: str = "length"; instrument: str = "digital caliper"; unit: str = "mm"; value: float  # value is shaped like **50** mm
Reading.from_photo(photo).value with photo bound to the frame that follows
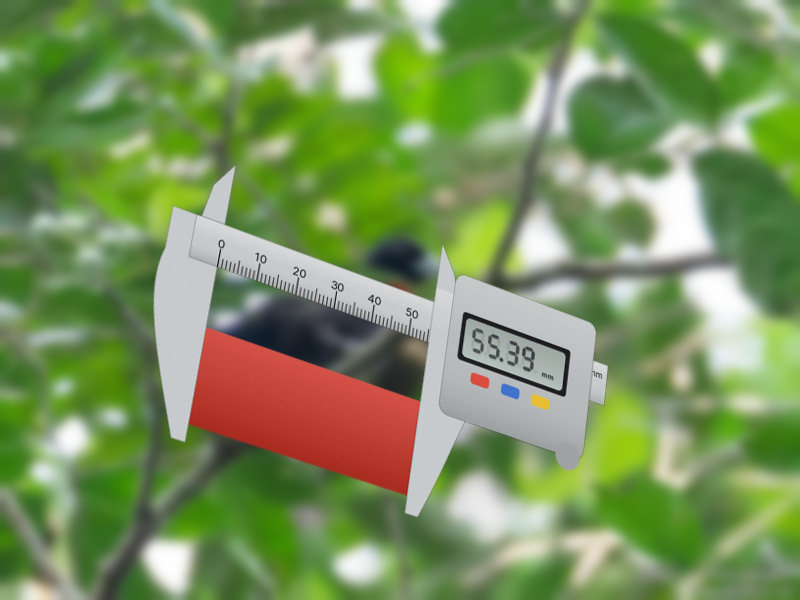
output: **55.39** mm
